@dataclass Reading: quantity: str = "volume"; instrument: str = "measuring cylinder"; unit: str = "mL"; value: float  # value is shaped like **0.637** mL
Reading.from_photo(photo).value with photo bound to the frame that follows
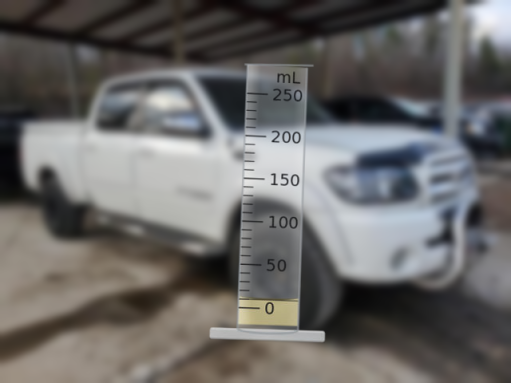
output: **10** mL
